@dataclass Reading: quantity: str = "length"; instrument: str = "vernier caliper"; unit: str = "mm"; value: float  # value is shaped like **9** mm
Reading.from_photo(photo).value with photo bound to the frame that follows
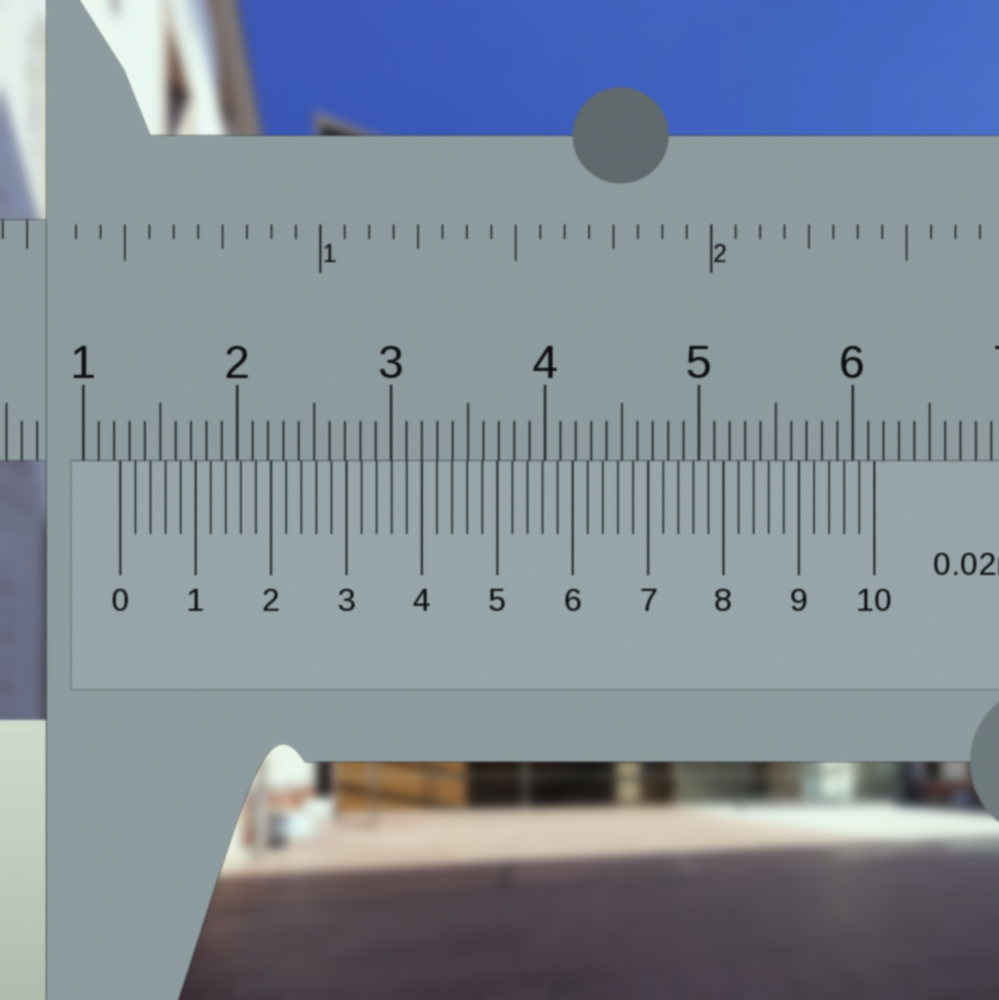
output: **12.4** mm
